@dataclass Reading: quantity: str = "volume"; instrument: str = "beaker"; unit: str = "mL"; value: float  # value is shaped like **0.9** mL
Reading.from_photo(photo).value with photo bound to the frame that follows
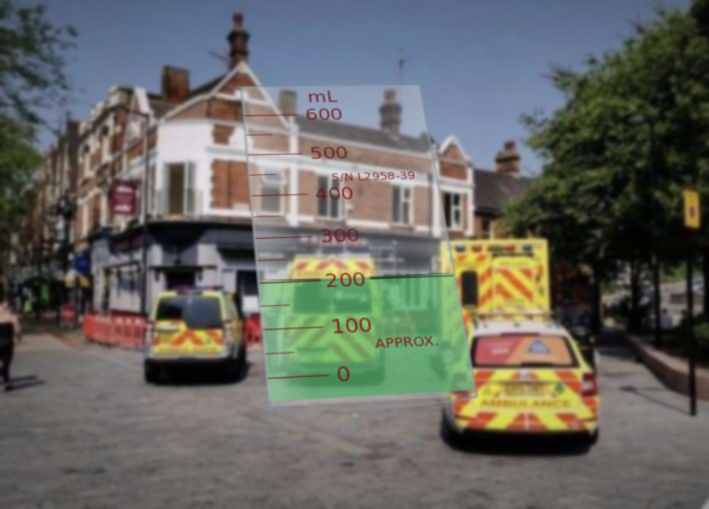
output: **200** mL
